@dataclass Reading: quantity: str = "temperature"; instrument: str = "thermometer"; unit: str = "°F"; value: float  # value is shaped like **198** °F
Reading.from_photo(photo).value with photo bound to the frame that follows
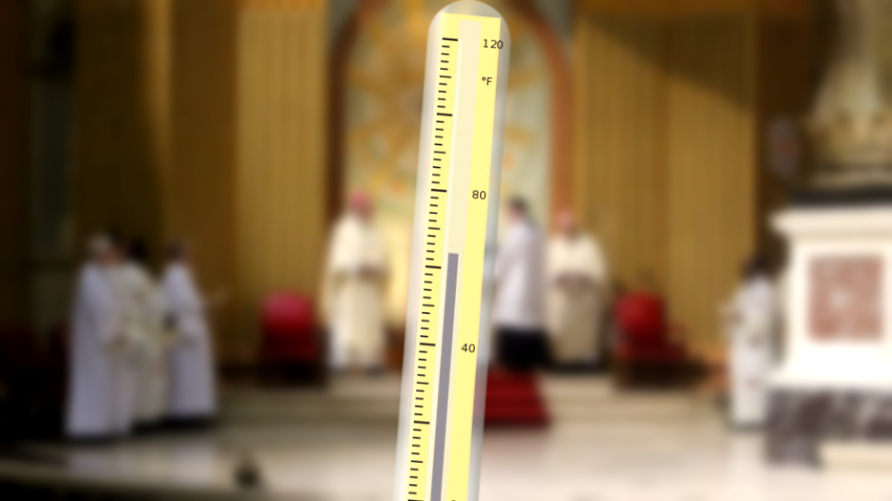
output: **64** °F
